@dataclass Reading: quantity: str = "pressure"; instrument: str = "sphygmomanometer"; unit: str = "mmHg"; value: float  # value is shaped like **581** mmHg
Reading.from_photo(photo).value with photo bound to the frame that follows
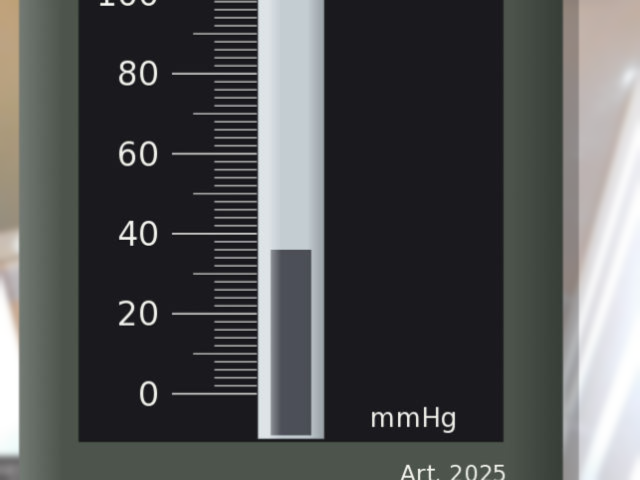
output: **36** mmHg
